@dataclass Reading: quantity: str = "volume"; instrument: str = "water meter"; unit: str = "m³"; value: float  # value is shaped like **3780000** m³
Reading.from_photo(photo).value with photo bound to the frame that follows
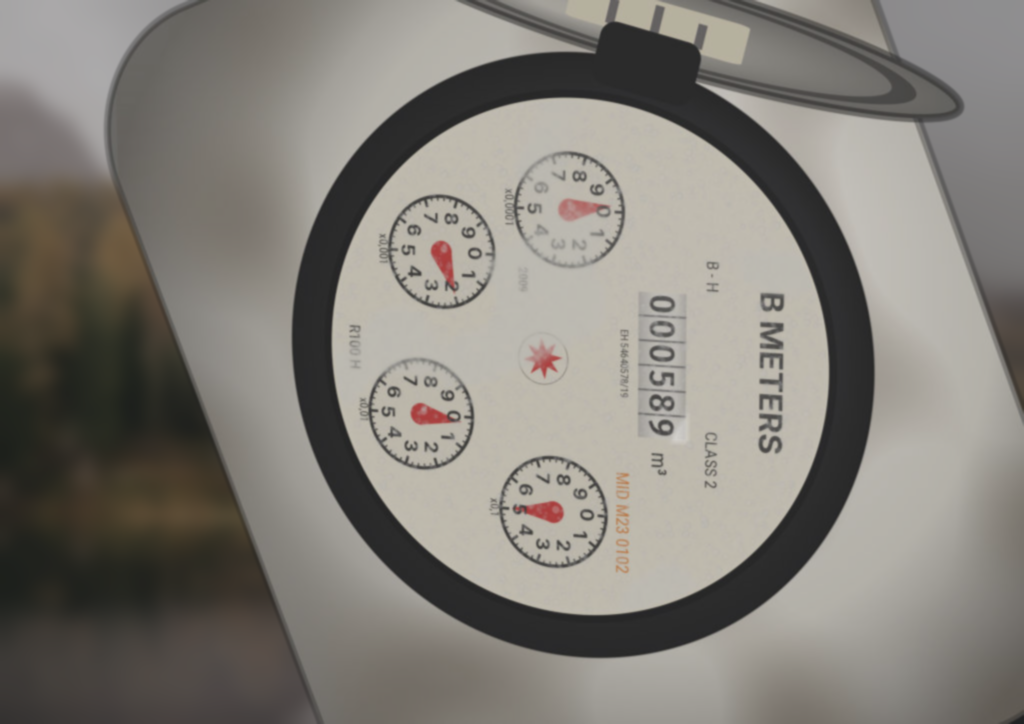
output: **589.5019** m³
